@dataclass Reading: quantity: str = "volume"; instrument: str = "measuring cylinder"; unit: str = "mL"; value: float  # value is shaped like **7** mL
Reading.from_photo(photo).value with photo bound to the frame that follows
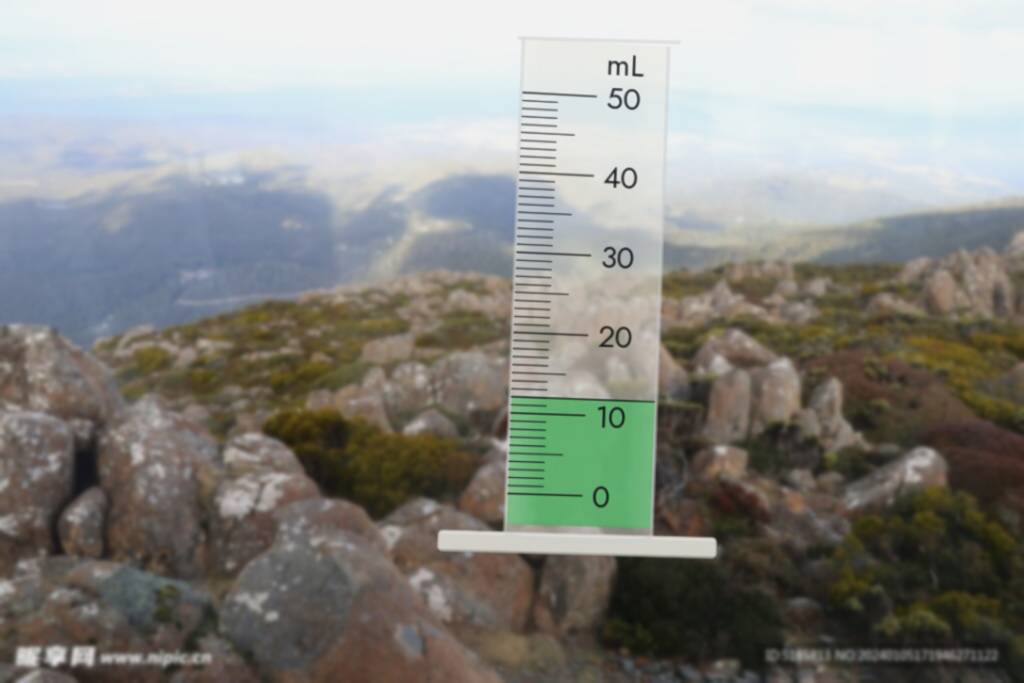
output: **12** mL
